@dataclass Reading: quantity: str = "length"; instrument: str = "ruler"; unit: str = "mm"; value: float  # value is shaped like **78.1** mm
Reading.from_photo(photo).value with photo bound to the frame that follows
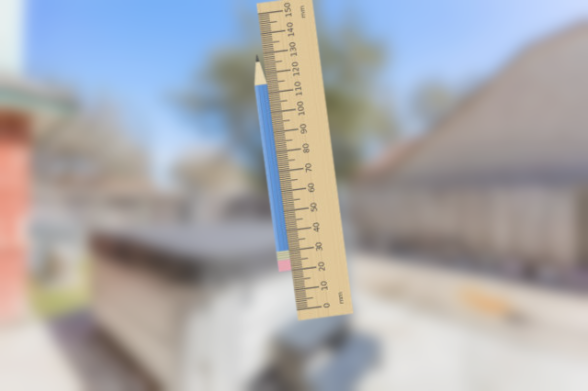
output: **110** mm
